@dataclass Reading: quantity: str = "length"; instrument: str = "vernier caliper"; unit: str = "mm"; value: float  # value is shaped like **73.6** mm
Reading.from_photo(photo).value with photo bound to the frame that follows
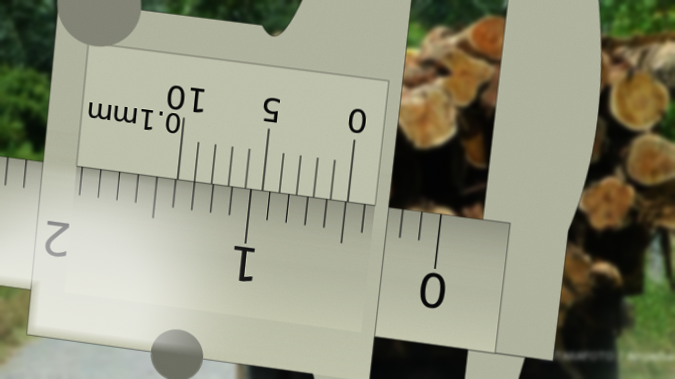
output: **4.9** mm
